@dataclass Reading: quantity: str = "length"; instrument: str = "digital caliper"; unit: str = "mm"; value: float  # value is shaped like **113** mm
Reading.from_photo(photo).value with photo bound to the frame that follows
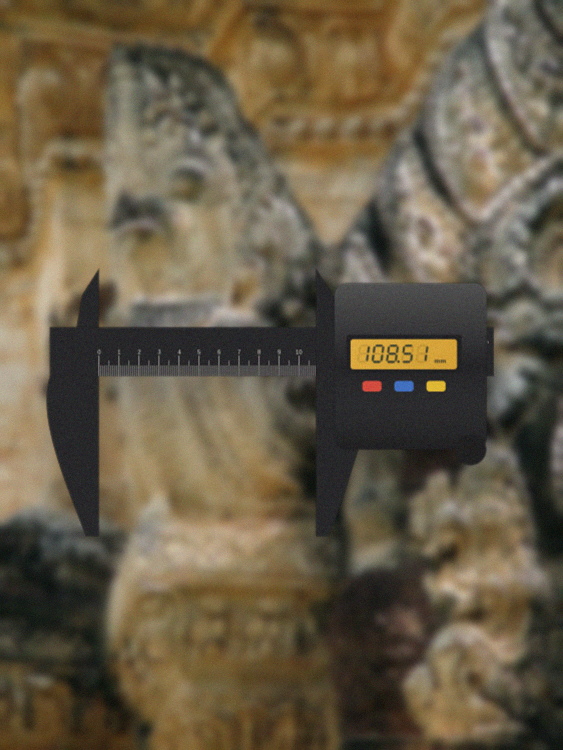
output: **108.51** mm
